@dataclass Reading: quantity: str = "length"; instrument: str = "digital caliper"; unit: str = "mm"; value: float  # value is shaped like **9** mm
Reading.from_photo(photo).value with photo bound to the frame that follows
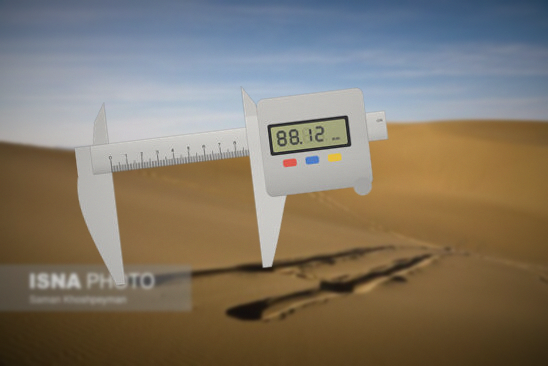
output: **88.12** mm
